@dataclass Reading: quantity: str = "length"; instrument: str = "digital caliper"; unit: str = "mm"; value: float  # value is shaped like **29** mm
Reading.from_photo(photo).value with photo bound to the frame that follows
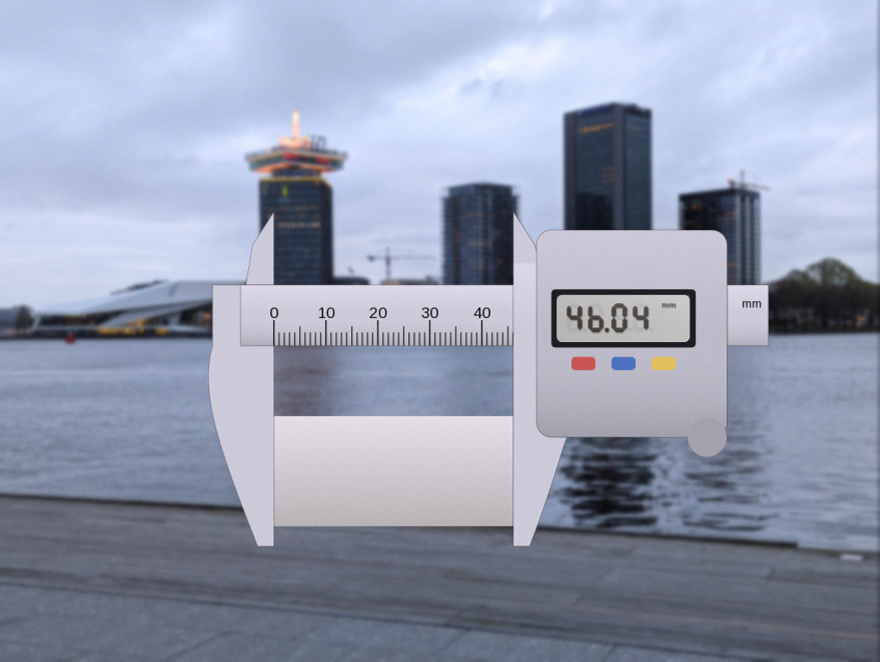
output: **46.04** mm
